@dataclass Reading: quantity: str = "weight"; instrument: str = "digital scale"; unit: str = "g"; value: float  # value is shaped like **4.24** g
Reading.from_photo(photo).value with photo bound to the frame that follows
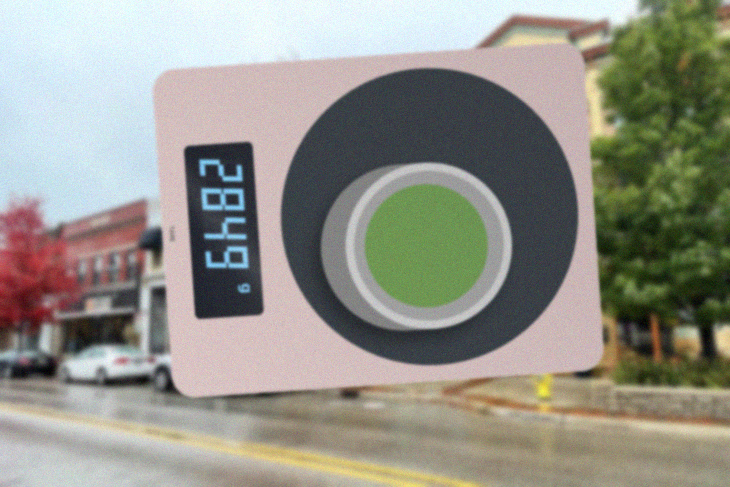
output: **2849** g
